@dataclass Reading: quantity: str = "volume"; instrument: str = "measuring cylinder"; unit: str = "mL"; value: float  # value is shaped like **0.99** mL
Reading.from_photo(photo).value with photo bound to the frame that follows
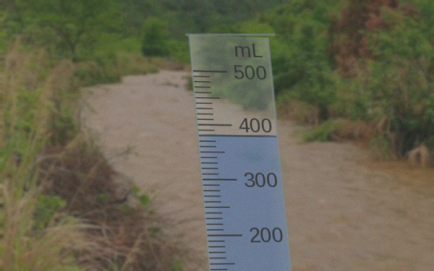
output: **380** mL
